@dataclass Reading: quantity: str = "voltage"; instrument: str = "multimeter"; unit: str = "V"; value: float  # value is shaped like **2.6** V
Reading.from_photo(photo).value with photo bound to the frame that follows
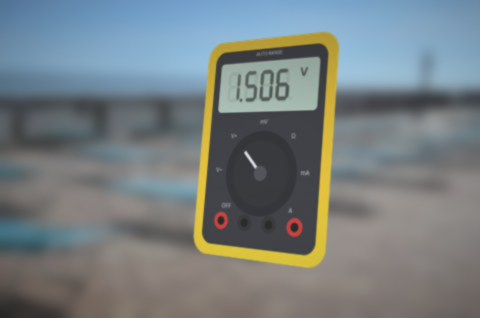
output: **1.506** V
